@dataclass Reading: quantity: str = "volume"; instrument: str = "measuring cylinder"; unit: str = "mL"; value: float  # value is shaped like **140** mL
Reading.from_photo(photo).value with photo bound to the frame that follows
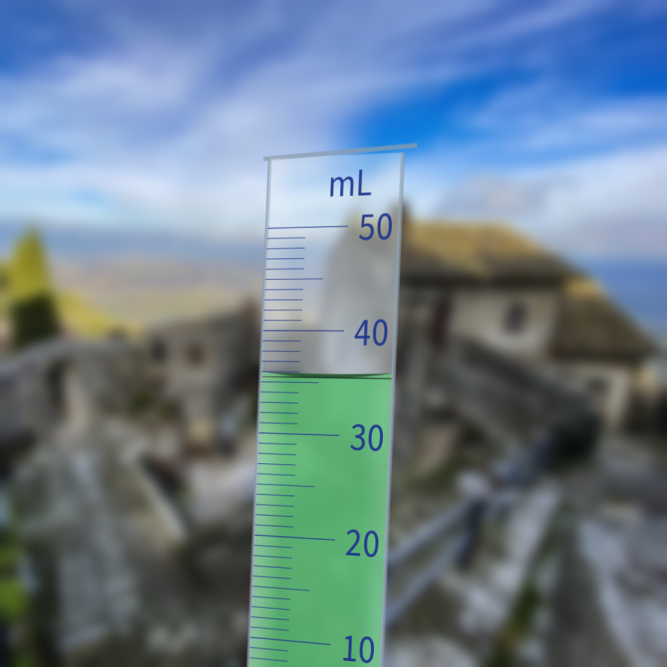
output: **35.5** mL
